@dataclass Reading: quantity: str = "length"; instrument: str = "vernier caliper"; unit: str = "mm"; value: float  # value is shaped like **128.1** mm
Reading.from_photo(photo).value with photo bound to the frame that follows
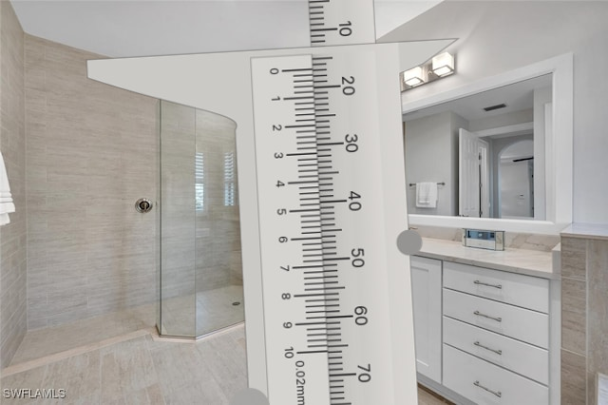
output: **16.8** mm
